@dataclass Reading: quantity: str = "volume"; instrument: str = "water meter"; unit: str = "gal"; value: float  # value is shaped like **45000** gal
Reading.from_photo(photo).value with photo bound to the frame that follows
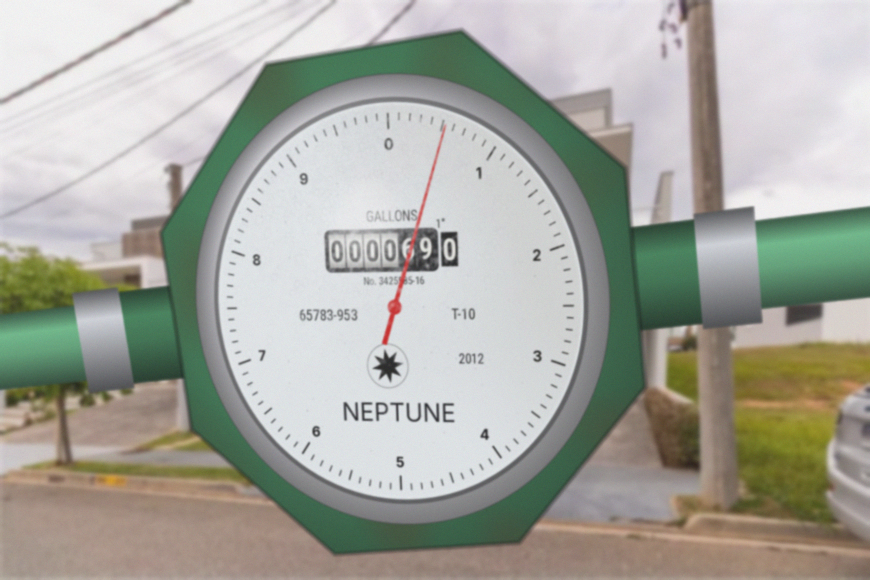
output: **690.5** gal
